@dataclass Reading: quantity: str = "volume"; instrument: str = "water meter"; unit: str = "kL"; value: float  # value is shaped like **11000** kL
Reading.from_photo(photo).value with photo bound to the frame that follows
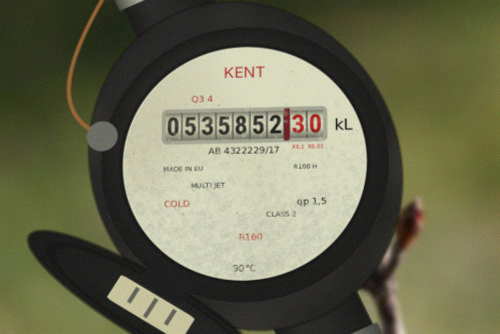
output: **535852.30** kL
